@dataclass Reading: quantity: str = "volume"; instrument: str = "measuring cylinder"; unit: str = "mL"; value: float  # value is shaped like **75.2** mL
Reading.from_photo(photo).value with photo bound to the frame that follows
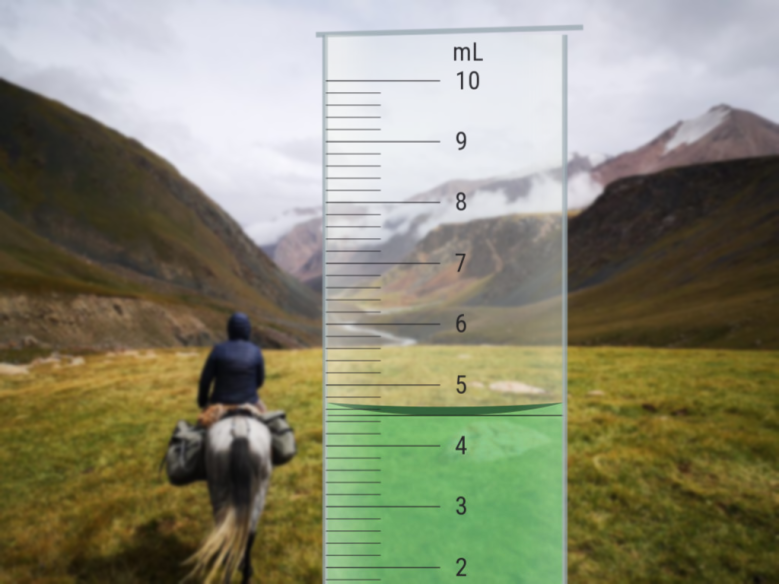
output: **4.5** mL
